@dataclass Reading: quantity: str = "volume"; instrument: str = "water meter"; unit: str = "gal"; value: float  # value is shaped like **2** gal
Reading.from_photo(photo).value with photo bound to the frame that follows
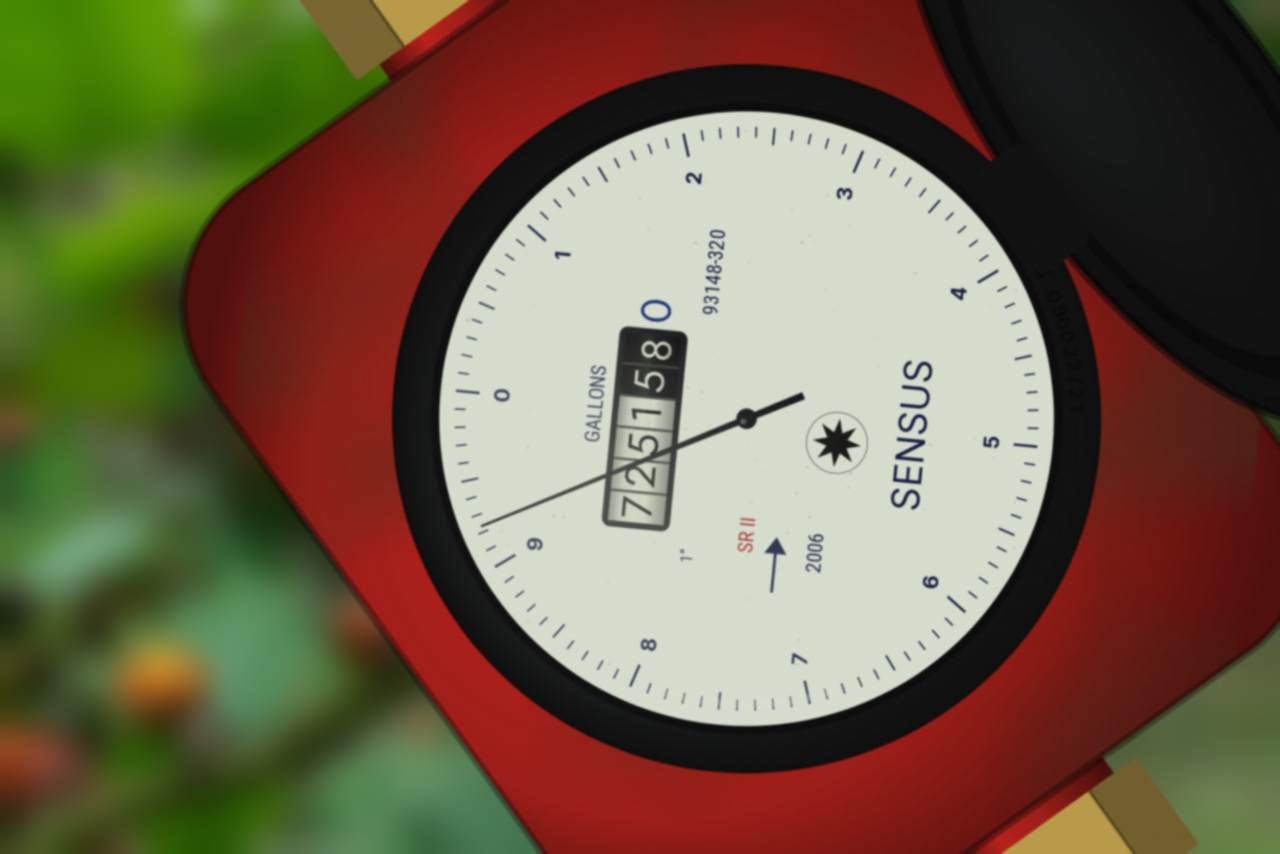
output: **7251579.2** gal
